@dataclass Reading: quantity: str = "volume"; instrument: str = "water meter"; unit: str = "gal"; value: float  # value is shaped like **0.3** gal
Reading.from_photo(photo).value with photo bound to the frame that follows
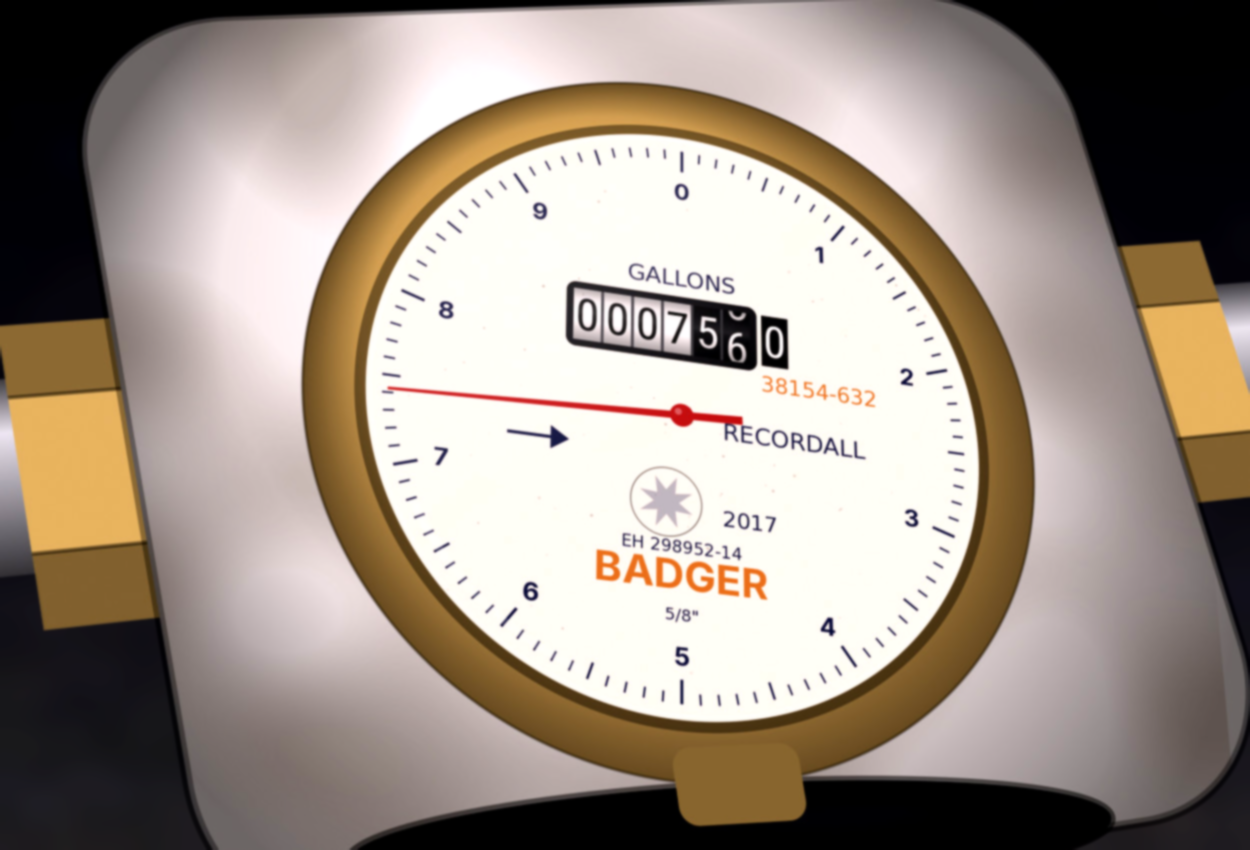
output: **7557.4** gal
